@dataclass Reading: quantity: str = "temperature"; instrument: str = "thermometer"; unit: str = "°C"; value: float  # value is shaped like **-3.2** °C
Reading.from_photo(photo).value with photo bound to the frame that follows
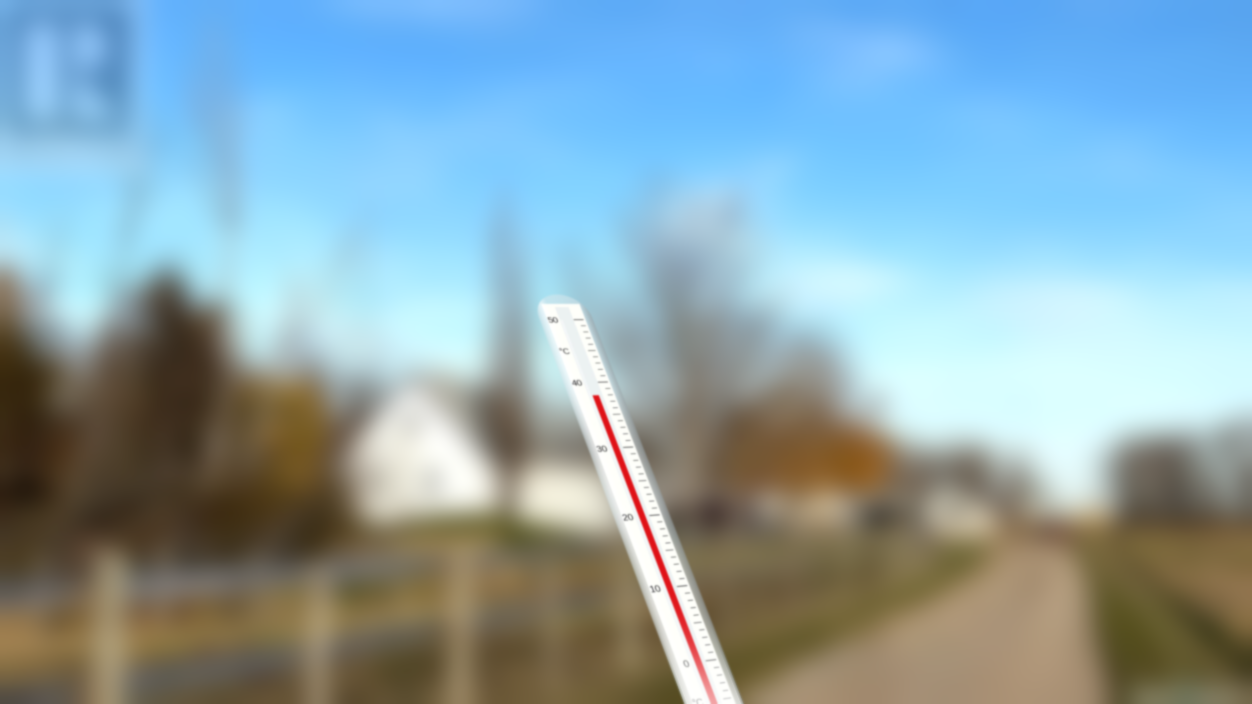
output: **38** °C
